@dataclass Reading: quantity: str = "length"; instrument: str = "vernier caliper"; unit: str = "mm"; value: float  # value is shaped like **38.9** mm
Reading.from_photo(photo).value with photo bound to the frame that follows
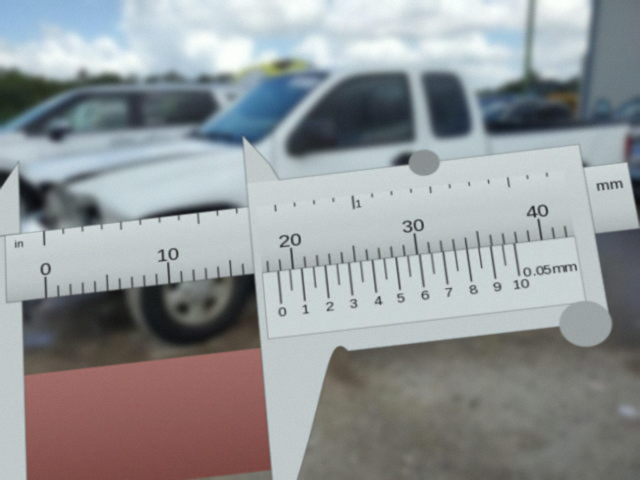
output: **18.8** mm
